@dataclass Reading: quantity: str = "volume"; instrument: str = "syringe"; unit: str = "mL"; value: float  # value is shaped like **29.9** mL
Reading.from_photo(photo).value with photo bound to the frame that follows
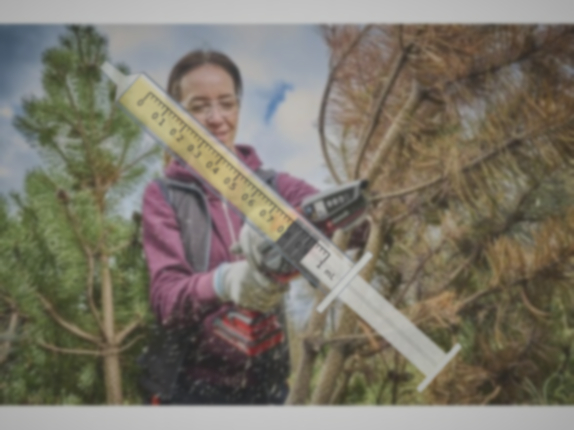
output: **0.8** mL
